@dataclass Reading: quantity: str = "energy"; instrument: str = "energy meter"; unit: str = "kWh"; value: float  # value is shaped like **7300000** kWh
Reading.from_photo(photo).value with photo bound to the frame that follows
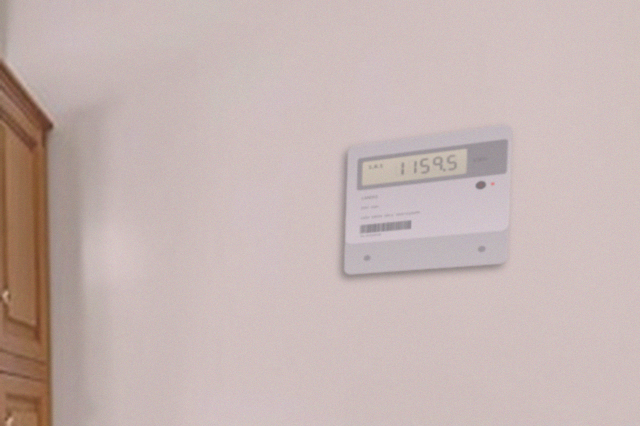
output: **1159.5** kWh
